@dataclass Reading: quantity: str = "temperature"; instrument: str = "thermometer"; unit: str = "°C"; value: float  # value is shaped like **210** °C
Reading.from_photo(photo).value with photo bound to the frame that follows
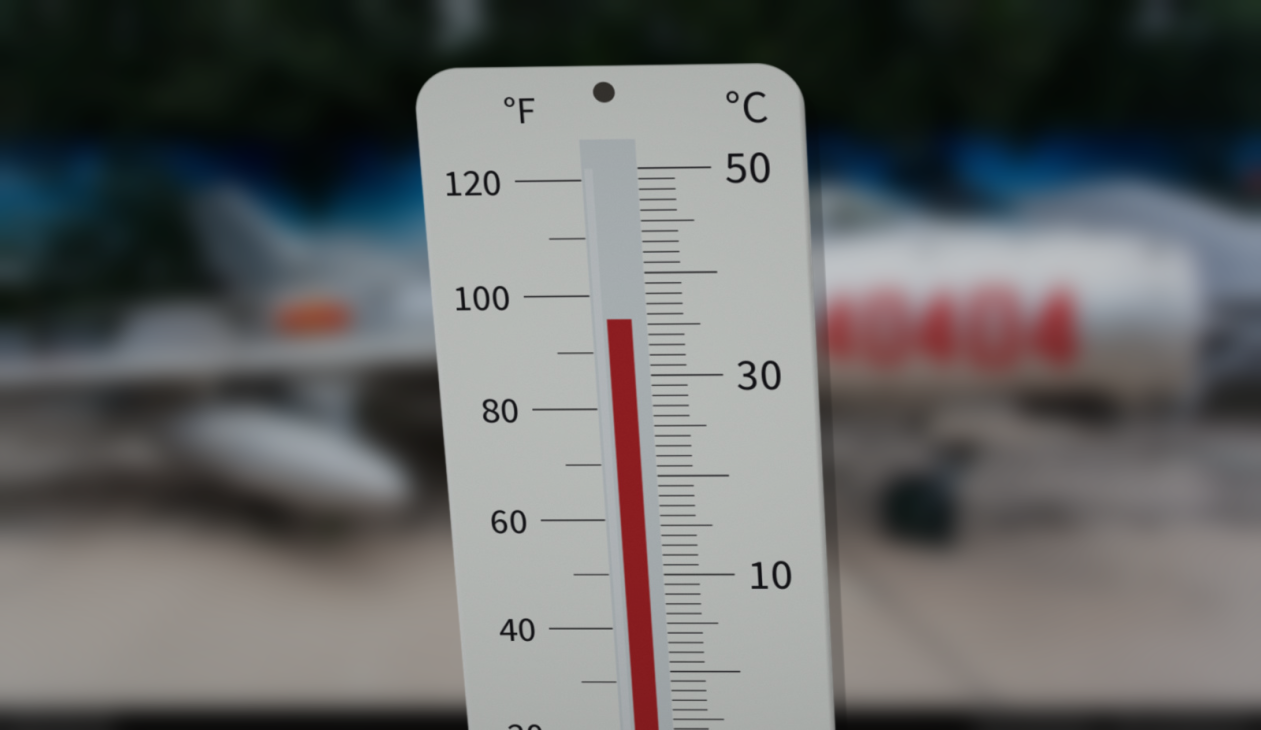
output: **35.5** °C
